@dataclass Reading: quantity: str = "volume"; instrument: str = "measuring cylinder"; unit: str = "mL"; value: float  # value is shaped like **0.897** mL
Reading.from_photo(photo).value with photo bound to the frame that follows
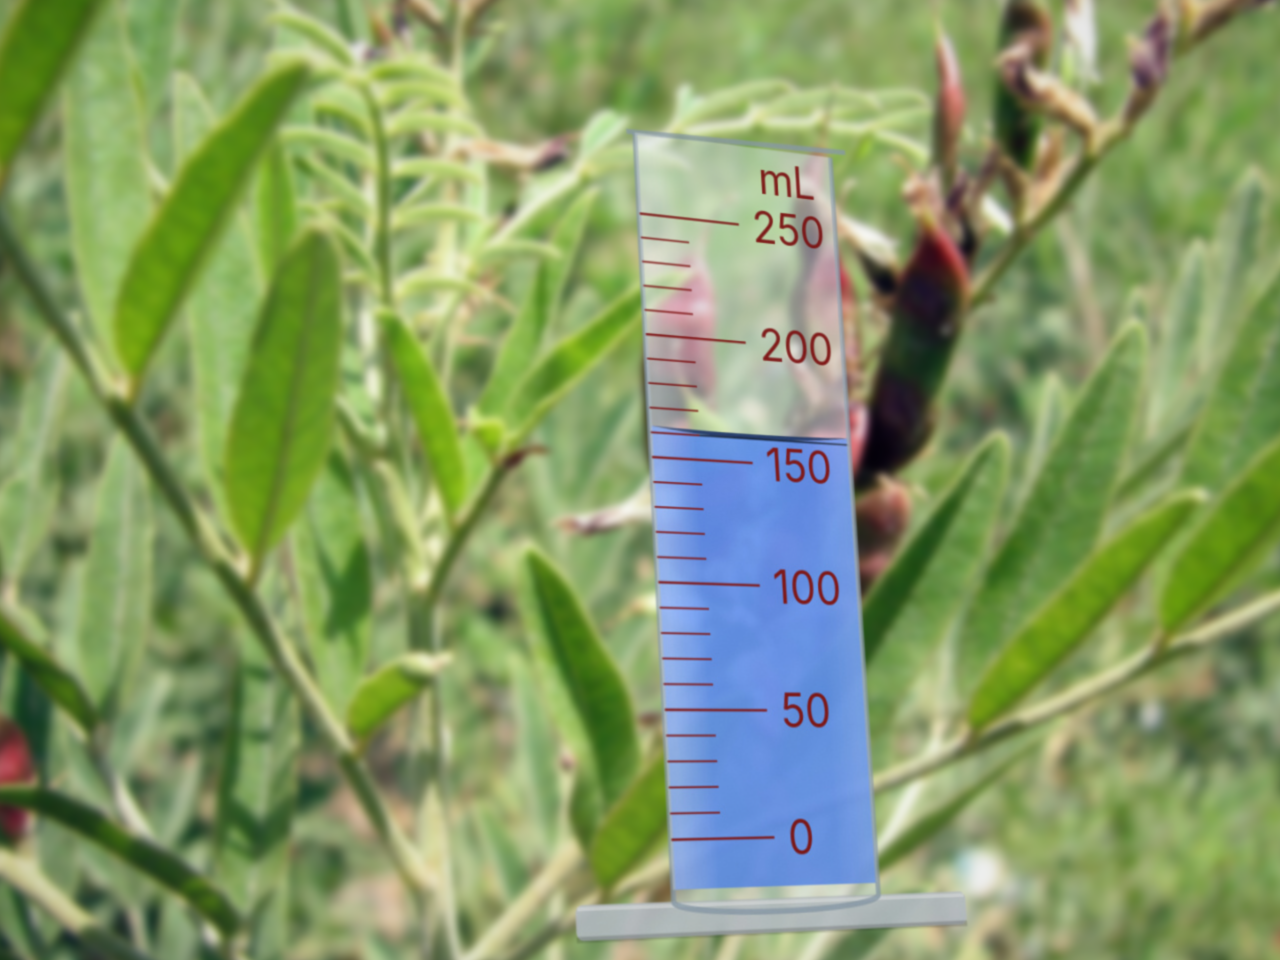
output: **160** mL
